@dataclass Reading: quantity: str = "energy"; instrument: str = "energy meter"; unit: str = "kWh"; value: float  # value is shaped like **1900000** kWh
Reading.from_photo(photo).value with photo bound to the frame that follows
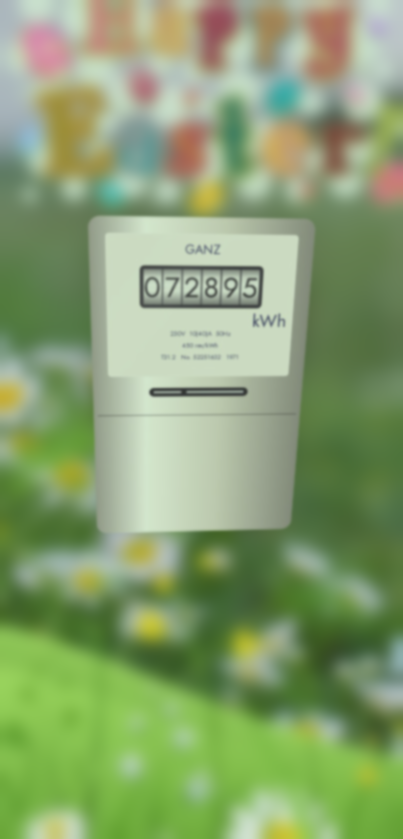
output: **72895** kWh
